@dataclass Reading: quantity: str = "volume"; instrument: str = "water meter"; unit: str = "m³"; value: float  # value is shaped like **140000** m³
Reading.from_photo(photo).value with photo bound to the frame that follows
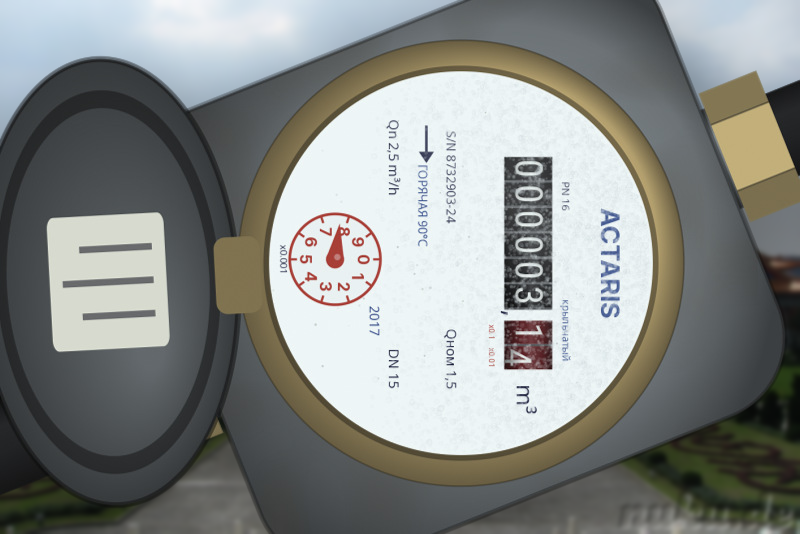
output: **3.137** m³
